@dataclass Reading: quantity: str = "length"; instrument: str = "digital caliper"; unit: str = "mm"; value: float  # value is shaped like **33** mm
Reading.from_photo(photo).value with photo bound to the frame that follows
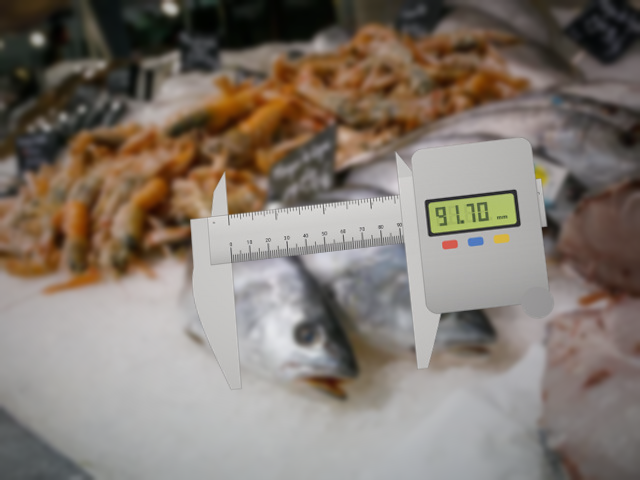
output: **91.70** mm
